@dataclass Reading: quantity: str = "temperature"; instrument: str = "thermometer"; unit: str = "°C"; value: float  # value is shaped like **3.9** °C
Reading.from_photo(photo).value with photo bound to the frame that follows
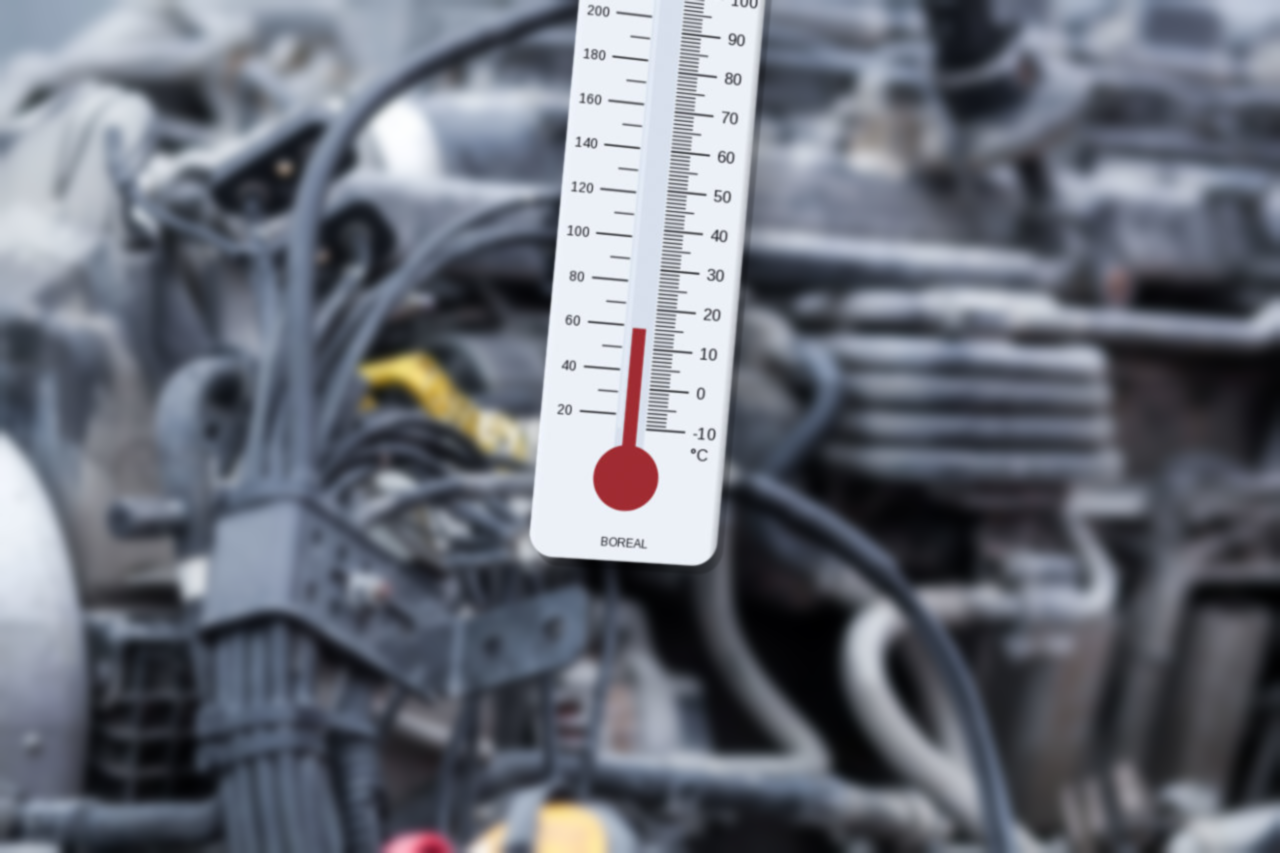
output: **15** °C
